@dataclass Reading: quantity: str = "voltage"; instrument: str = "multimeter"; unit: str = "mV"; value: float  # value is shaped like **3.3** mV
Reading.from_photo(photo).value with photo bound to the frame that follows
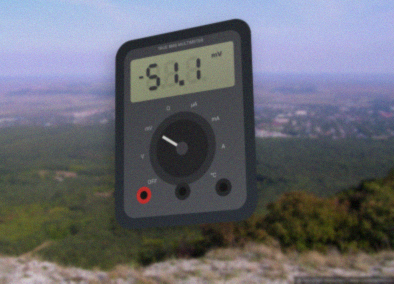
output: **-51.1** mV
